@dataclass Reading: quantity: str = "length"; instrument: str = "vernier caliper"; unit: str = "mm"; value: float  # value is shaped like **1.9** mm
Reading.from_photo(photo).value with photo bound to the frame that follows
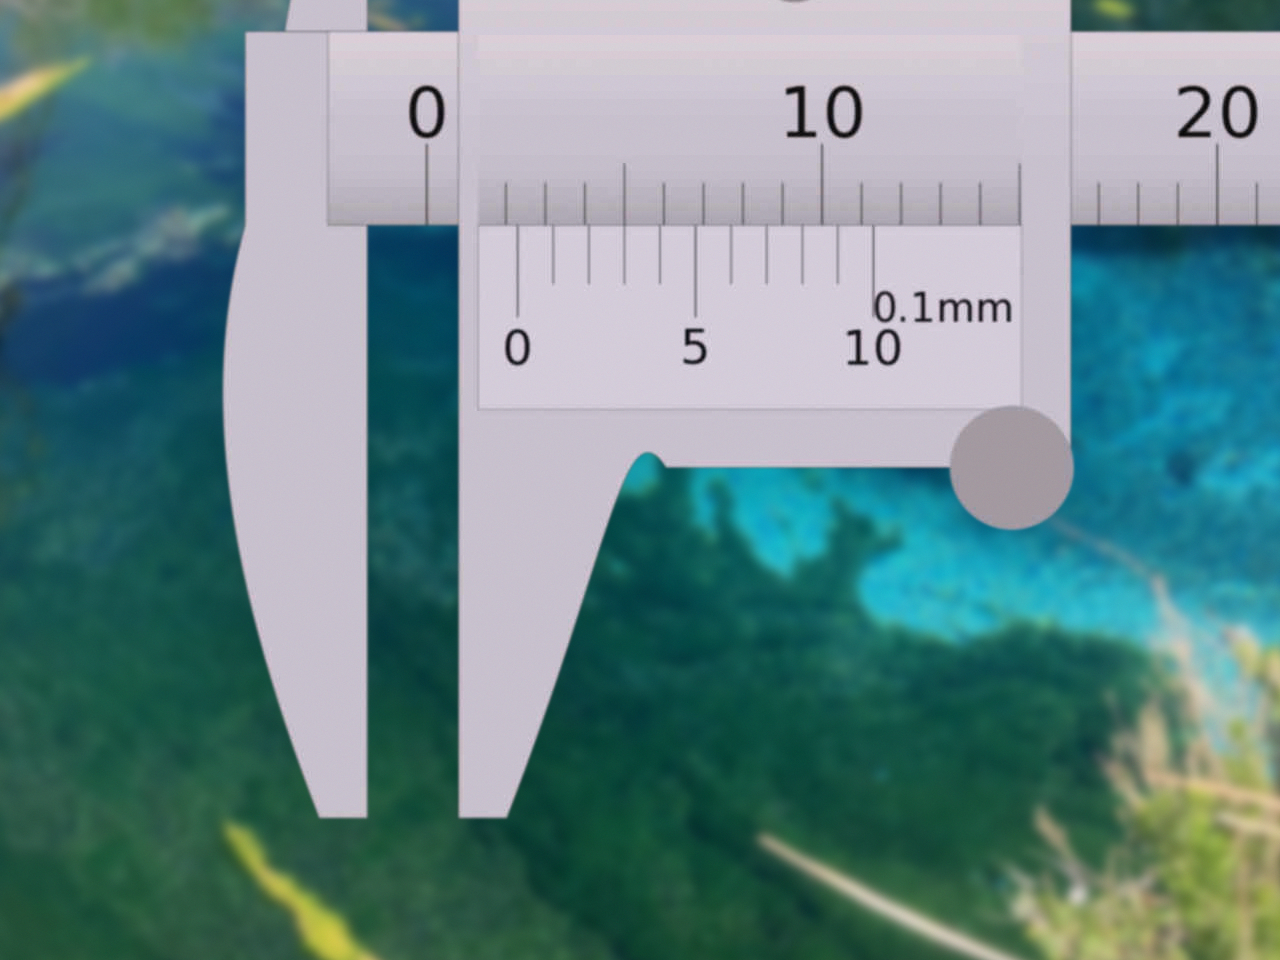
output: **2.3** mm
